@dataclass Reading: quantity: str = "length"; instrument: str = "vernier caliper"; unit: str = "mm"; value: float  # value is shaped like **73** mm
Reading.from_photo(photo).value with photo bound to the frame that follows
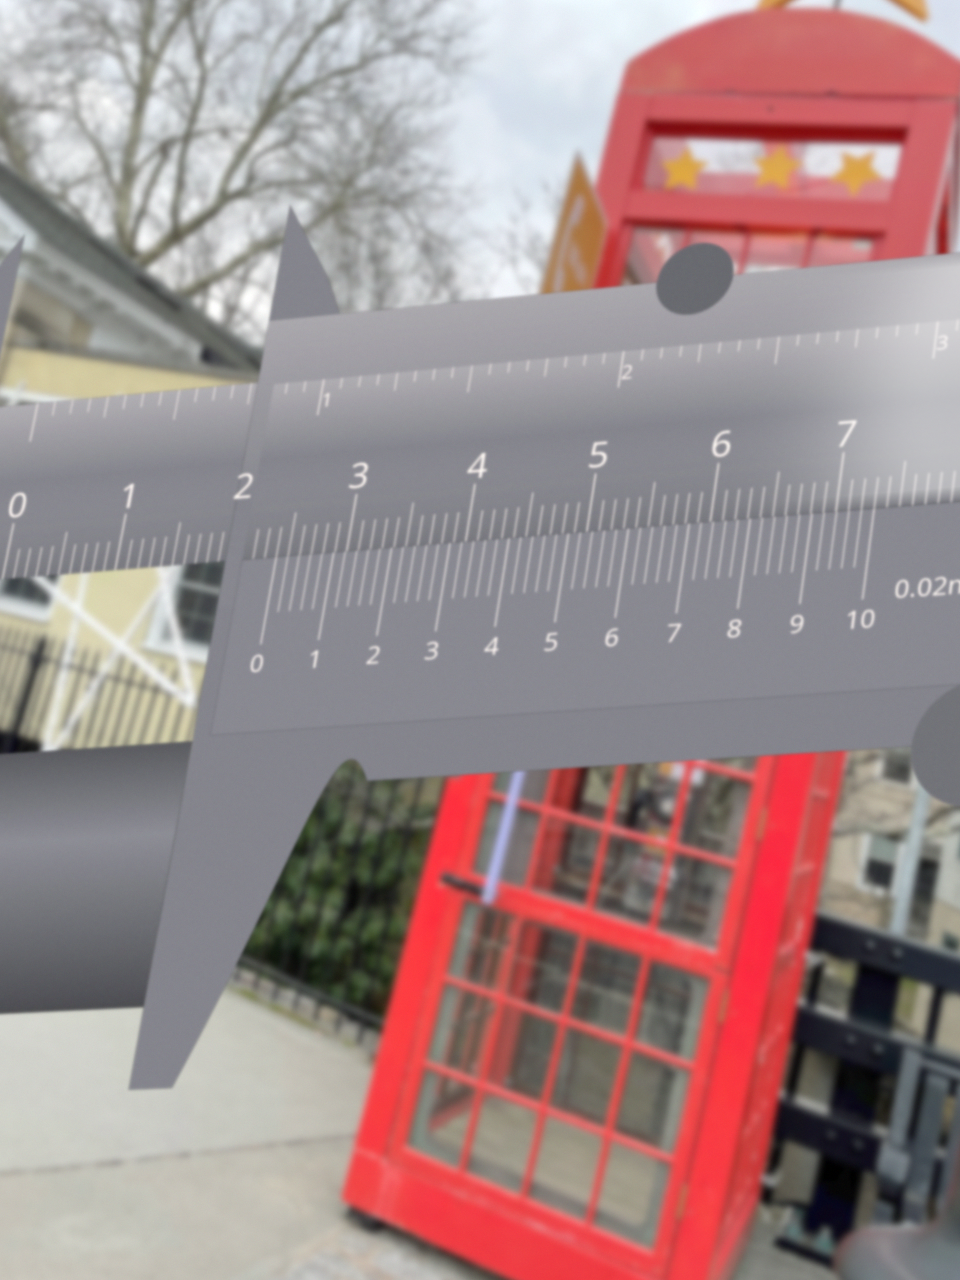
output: **24.0** mm
